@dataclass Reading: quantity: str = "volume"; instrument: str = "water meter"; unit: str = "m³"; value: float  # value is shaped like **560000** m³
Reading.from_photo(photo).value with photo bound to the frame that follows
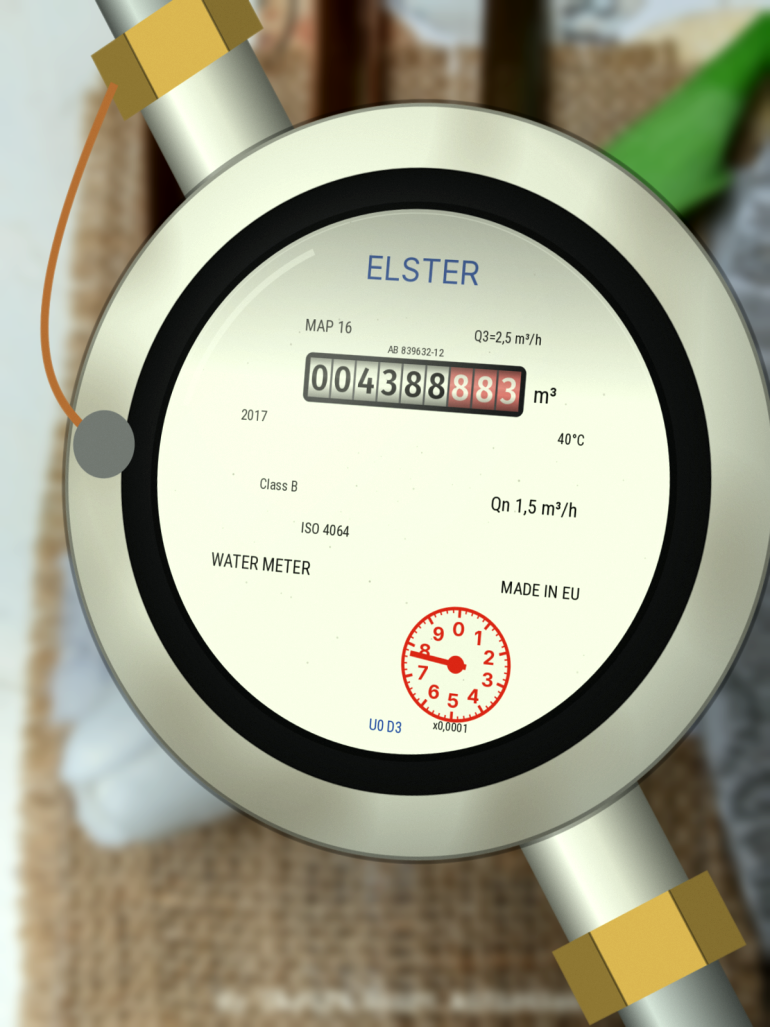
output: **4388.8837** m³
